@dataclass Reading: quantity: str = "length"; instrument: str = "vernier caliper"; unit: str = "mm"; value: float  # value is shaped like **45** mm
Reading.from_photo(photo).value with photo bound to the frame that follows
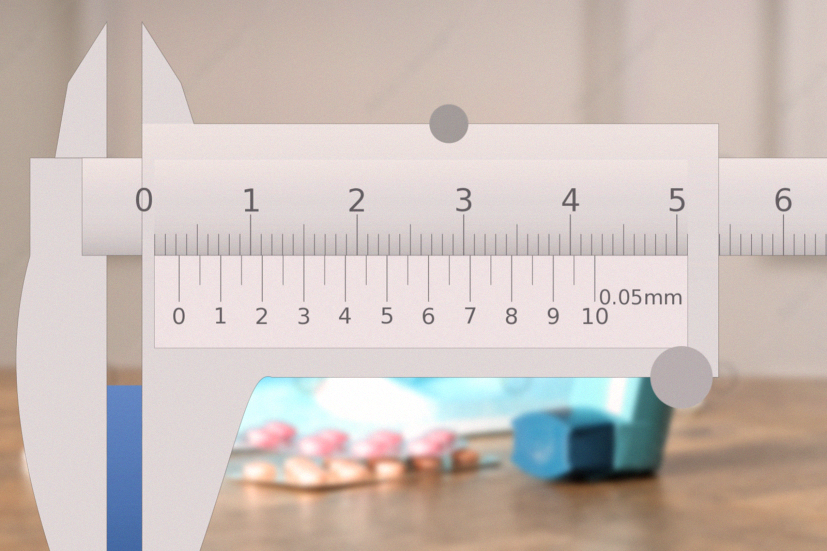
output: **3.3** mm
